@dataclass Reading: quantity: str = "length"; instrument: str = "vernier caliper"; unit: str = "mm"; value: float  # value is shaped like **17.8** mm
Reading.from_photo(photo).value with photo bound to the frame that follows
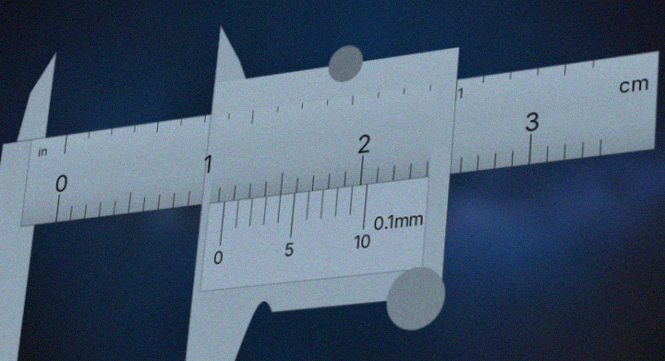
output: **11.4** mm
